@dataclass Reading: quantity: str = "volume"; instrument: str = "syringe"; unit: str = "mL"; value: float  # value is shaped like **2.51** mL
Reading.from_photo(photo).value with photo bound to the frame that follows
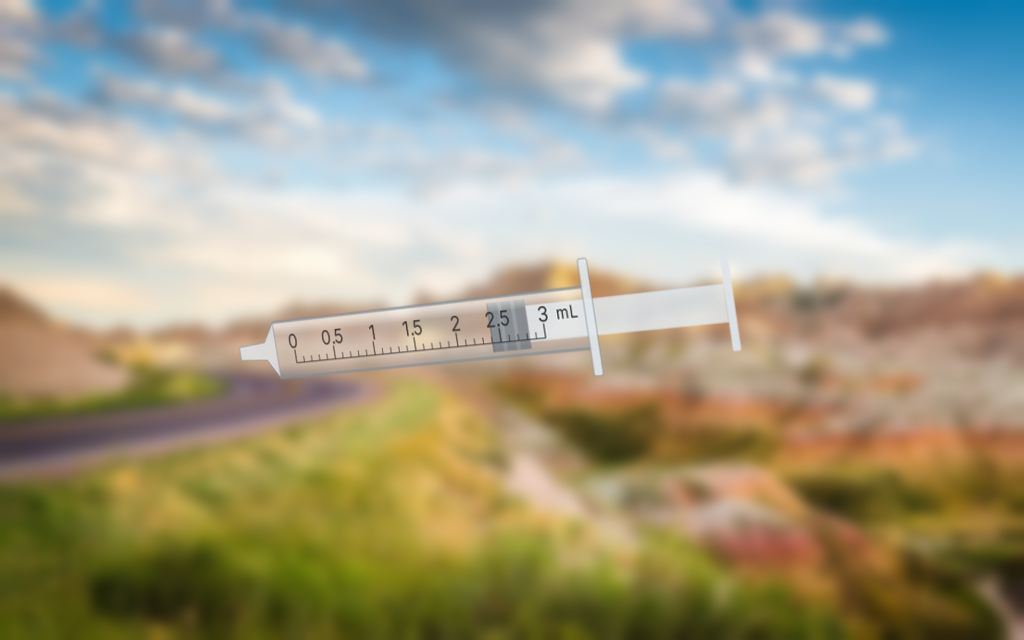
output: **2.4** mL
